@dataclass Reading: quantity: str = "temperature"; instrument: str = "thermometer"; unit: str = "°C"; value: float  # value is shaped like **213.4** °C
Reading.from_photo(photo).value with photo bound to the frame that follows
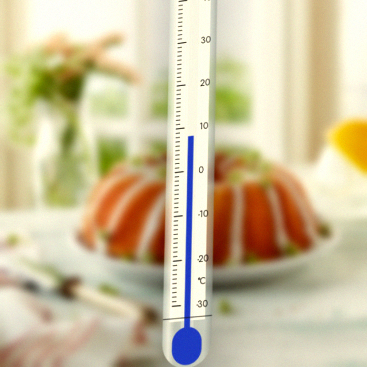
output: **8** °C
